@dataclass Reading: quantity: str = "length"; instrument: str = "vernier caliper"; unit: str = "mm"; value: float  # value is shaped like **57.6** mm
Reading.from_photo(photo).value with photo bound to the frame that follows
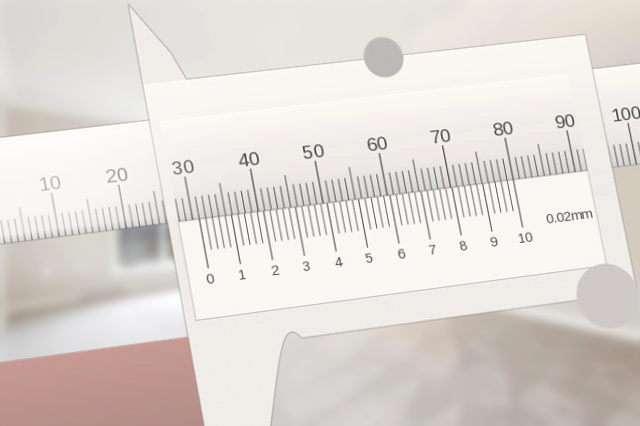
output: **31.0** mm
